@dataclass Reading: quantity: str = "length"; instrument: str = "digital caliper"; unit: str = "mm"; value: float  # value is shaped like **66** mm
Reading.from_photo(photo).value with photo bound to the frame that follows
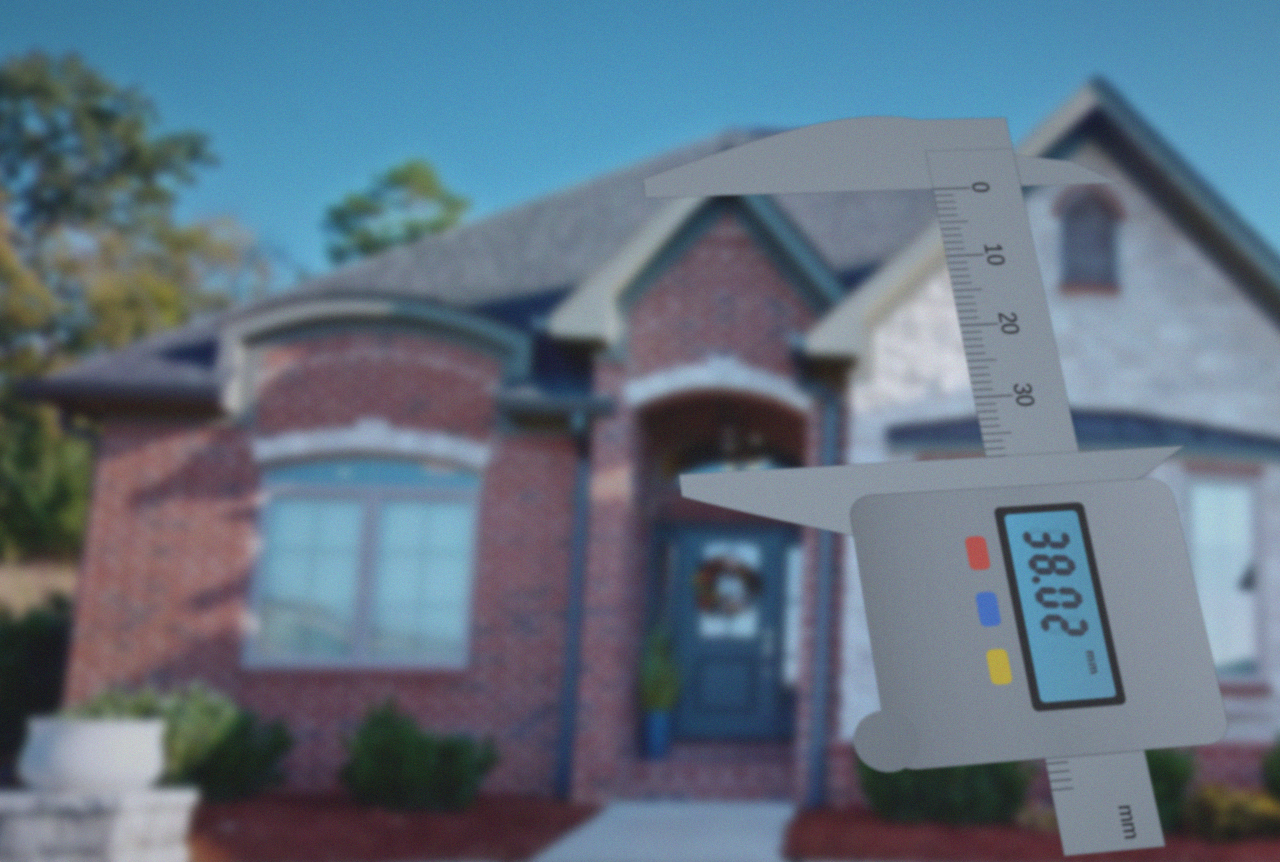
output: **38.02** mm
